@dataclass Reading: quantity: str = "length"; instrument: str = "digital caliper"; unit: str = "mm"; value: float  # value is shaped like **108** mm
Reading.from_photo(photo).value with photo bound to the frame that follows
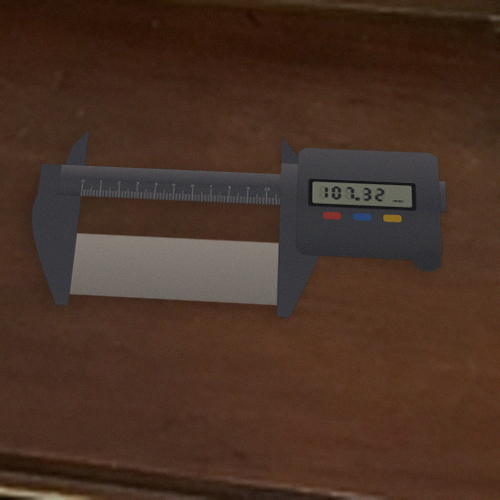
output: **107.32** mm
